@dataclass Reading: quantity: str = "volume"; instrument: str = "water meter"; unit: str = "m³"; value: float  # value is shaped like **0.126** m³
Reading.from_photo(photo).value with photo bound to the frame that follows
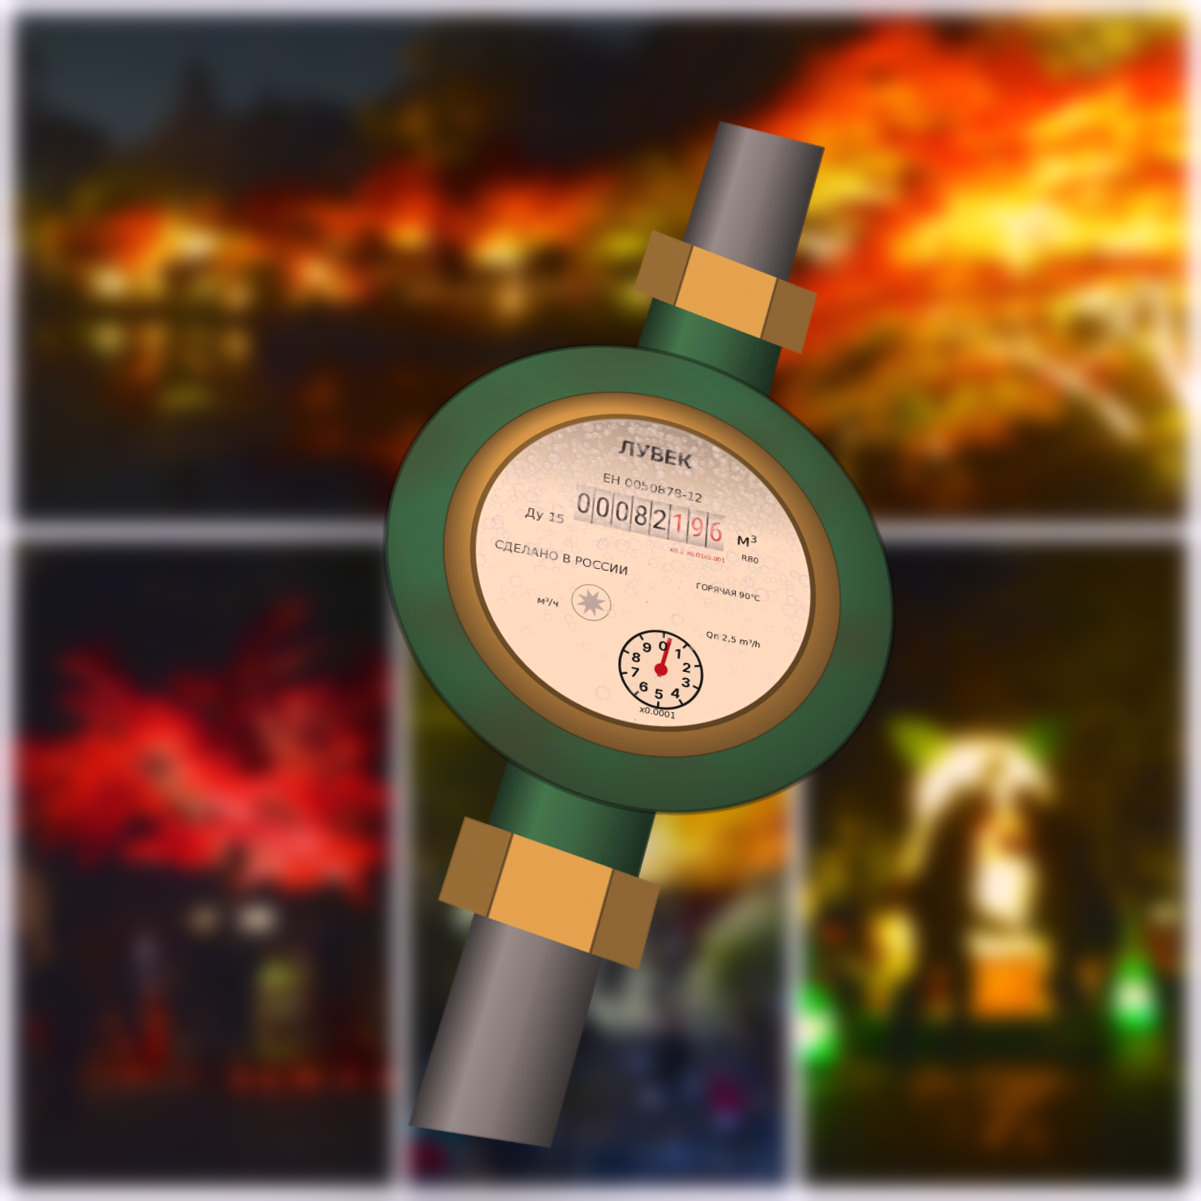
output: **82.1960** m³
